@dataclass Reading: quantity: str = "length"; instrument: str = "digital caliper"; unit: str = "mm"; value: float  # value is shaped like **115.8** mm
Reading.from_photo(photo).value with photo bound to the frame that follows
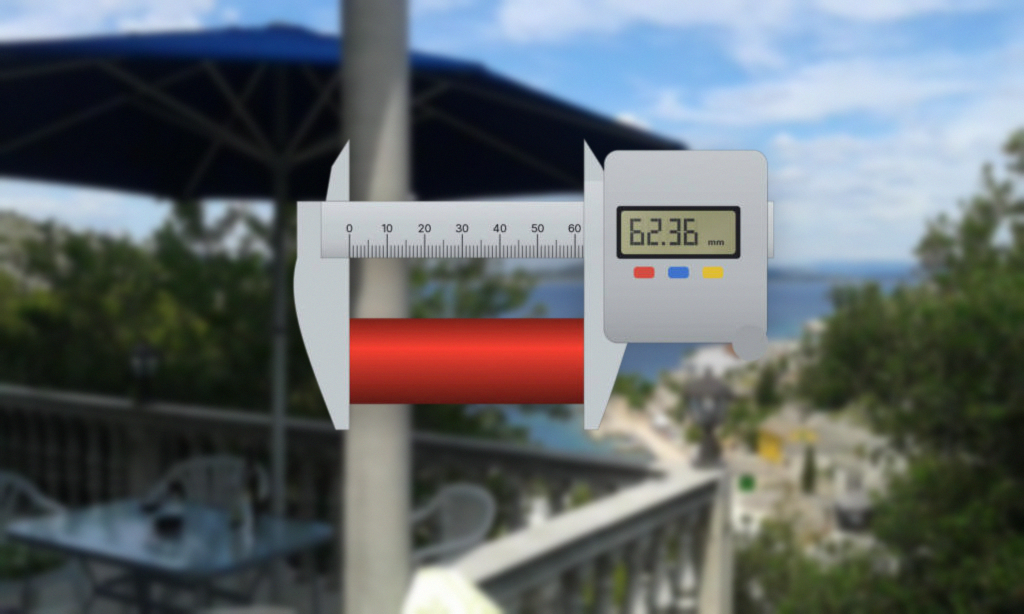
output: **62.36** mm
